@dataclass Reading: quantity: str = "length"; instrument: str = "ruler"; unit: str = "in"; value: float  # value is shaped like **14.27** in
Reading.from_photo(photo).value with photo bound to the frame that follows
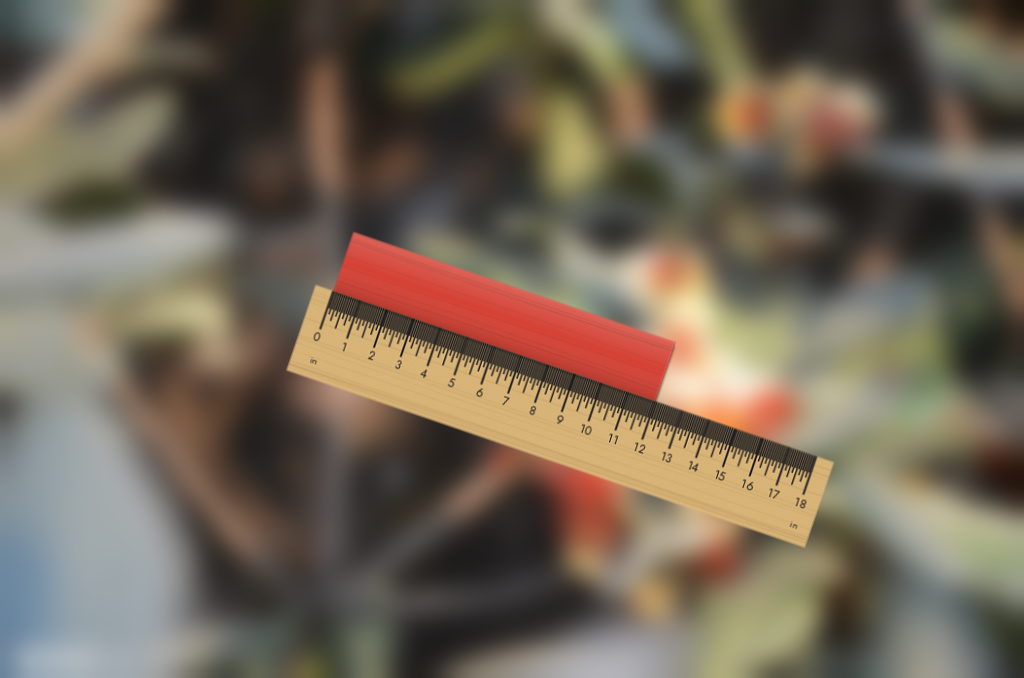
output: **12** in
